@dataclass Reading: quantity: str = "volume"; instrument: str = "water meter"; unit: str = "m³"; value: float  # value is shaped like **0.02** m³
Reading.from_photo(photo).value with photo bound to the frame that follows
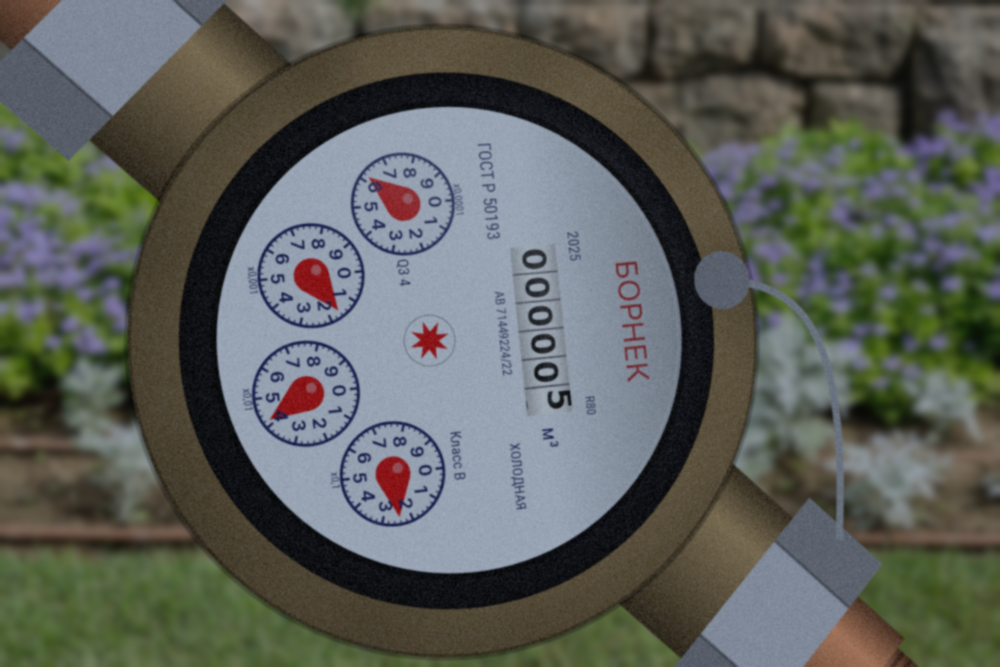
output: **5.2416** m³
